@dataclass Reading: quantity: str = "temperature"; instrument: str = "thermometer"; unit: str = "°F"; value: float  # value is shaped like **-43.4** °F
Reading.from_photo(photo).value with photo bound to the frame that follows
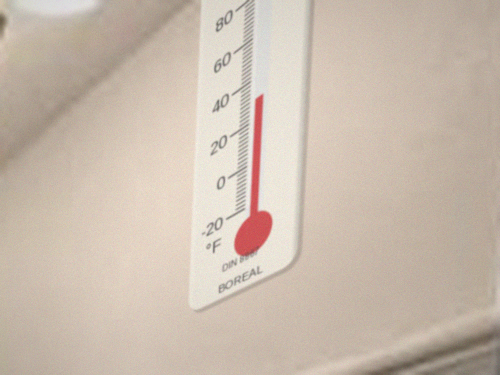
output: **30** °F
